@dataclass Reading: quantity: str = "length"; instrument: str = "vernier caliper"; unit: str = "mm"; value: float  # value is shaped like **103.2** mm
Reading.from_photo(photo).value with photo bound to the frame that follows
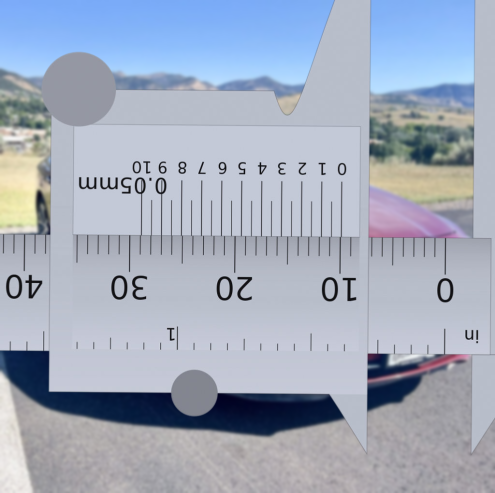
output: **9.9** mm
